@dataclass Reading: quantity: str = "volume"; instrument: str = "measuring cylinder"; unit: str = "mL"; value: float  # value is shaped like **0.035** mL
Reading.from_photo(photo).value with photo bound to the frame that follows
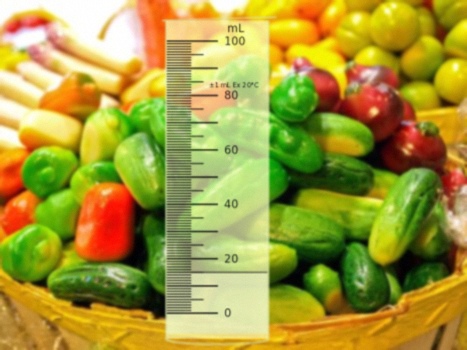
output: **15** mL
